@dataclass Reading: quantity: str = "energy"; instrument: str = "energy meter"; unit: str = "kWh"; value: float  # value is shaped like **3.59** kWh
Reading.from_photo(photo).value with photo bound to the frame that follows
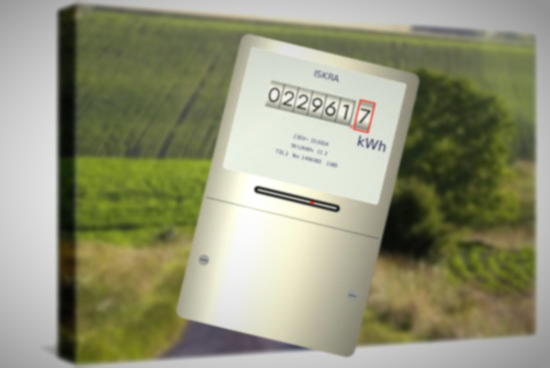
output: **22961.7** kWh
